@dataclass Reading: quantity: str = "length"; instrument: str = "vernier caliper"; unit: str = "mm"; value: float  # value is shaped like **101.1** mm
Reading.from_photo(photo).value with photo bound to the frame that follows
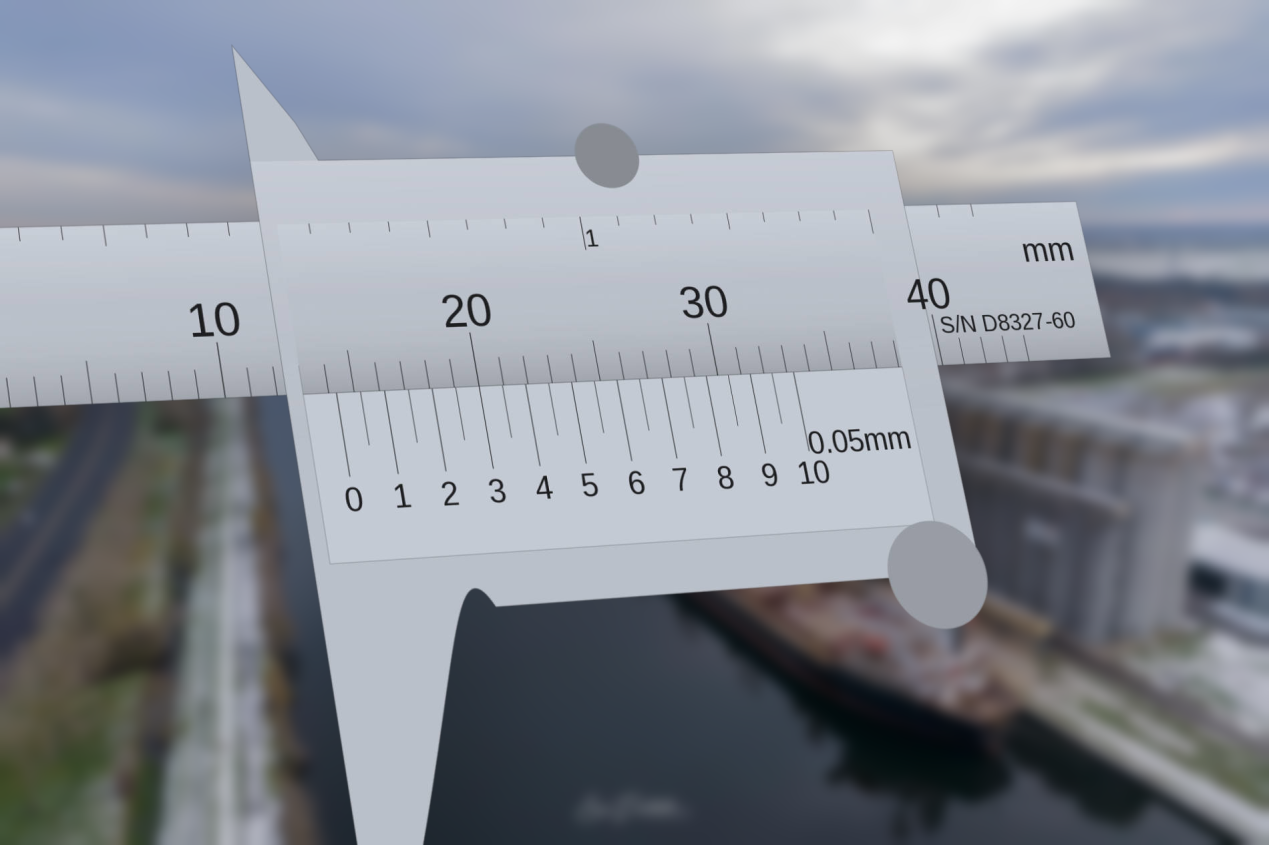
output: **14.30** mm
